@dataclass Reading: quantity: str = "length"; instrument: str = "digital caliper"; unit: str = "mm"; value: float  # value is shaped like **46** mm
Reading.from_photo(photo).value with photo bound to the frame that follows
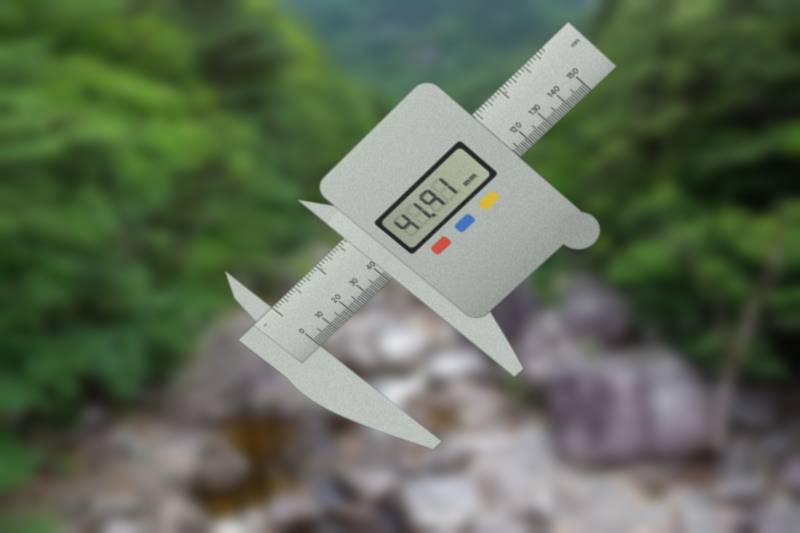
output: **41.91** mm
